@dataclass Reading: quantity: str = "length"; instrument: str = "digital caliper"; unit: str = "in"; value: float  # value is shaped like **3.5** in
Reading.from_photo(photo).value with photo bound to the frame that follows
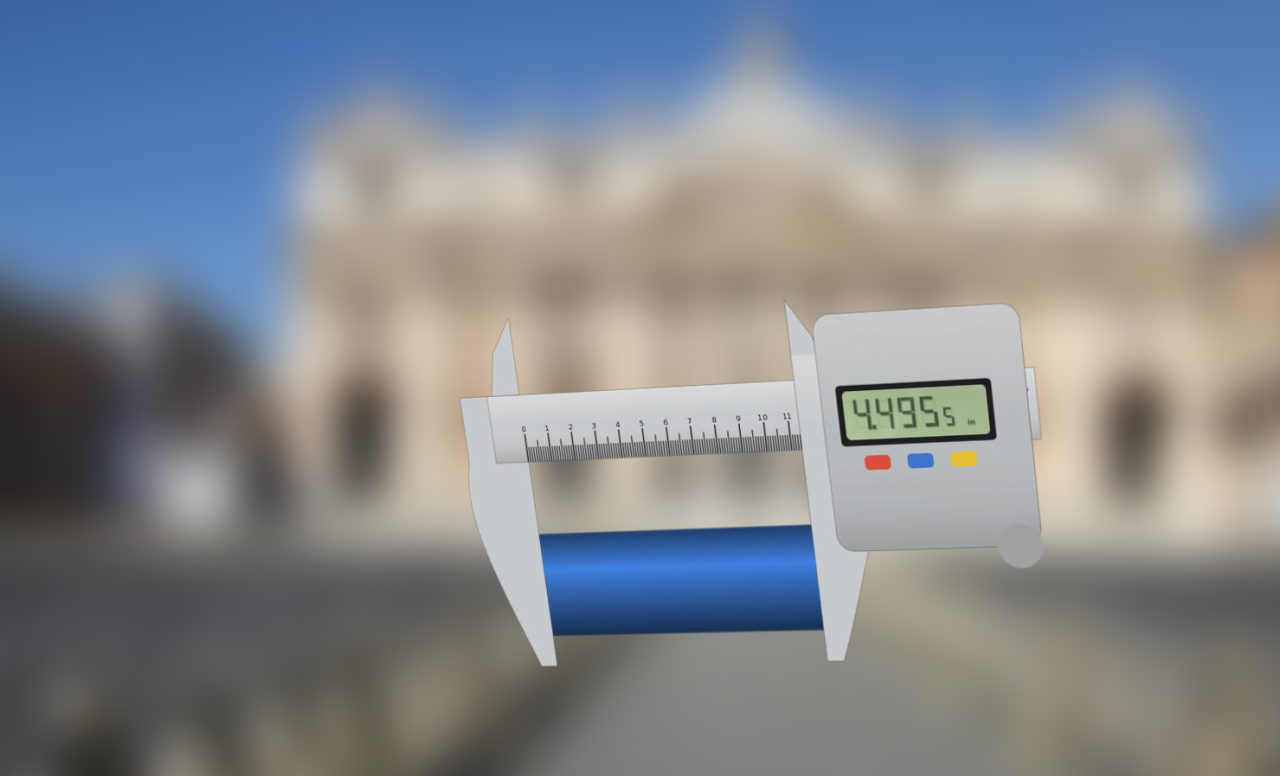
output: **4.4955** in
